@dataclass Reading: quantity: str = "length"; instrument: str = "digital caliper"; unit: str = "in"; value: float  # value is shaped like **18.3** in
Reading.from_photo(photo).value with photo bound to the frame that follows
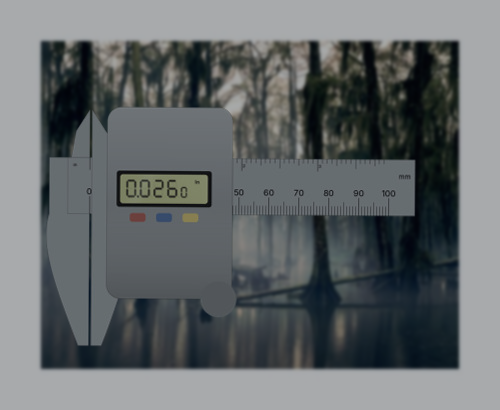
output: **0.0260** in
